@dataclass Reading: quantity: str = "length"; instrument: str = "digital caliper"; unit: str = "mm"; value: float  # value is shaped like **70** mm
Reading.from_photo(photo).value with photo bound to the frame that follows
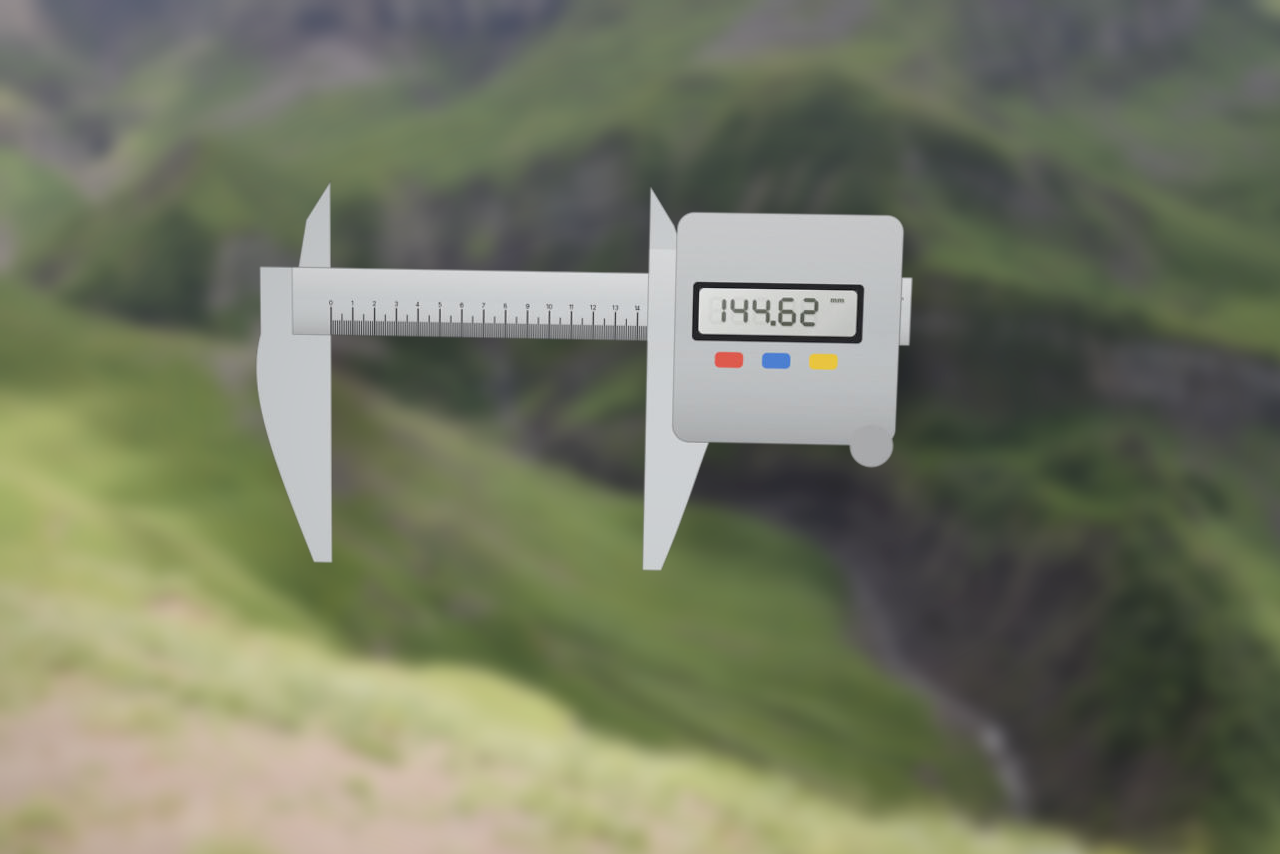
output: **144.62** mm
